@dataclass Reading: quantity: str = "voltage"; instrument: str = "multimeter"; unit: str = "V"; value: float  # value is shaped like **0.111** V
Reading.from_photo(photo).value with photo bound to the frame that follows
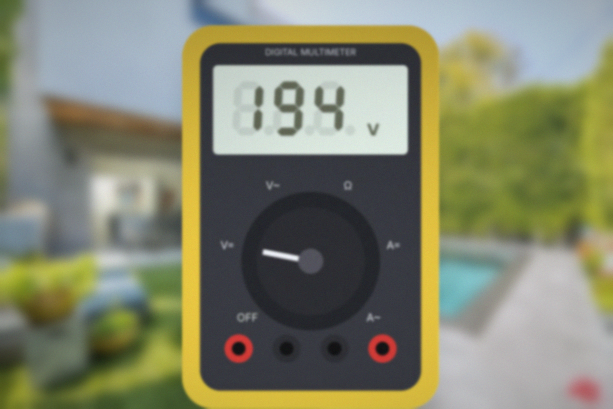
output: **194** V
